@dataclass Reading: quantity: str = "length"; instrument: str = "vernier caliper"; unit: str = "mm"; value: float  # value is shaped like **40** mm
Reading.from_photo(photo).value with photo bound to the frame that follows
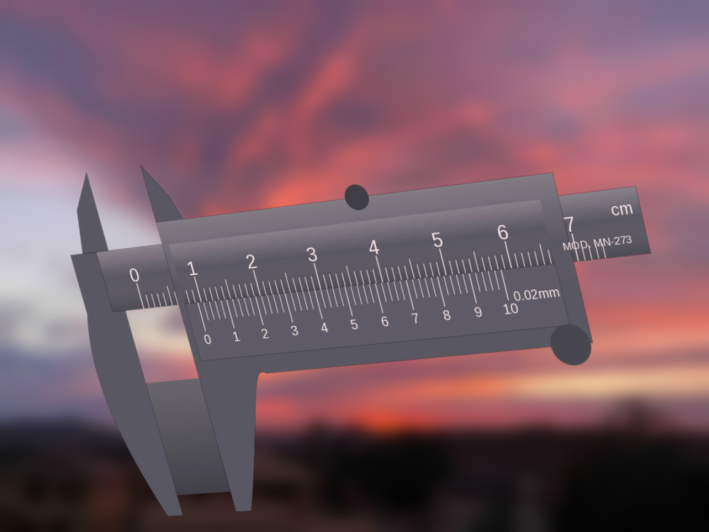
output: **9.4** mm
